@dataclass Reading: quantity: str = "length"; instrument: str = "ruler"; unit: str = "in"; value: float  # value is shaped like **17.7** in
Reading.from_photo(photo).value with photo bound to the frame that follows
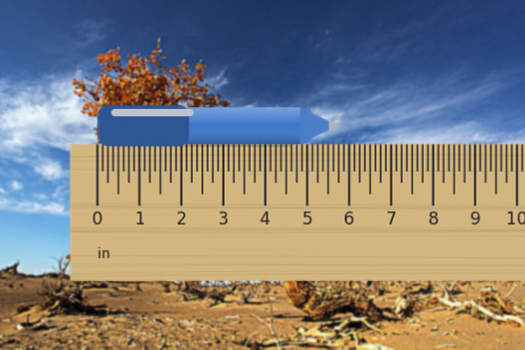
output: **5.75** in
